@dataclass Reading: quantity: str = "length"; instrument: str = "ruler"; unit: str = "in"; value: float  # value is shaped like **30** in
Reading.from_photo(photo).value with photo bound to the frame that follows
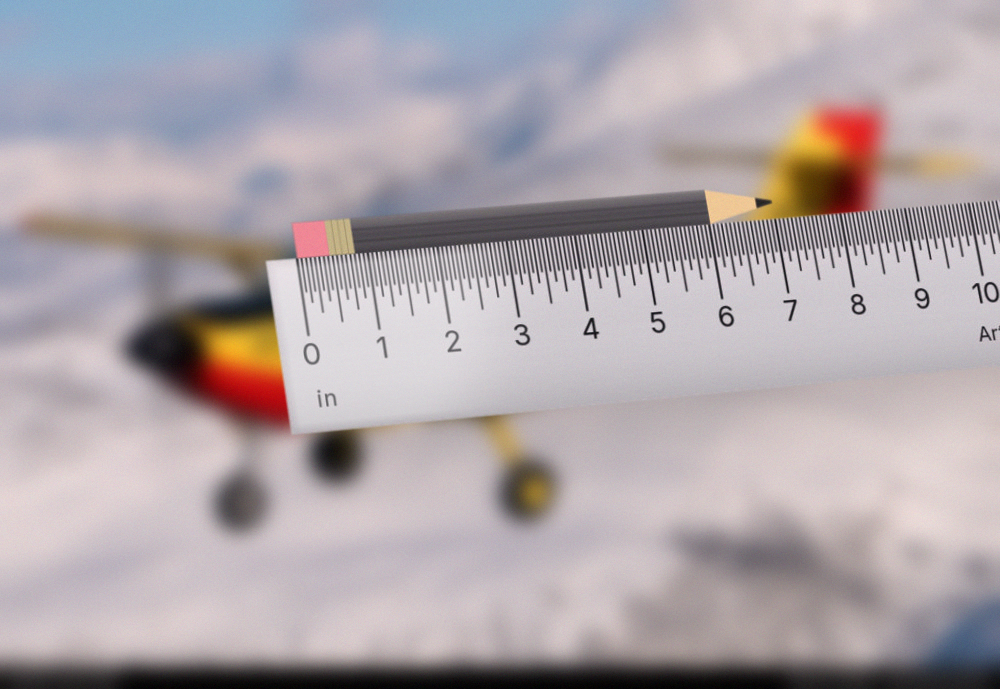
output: **7** in
